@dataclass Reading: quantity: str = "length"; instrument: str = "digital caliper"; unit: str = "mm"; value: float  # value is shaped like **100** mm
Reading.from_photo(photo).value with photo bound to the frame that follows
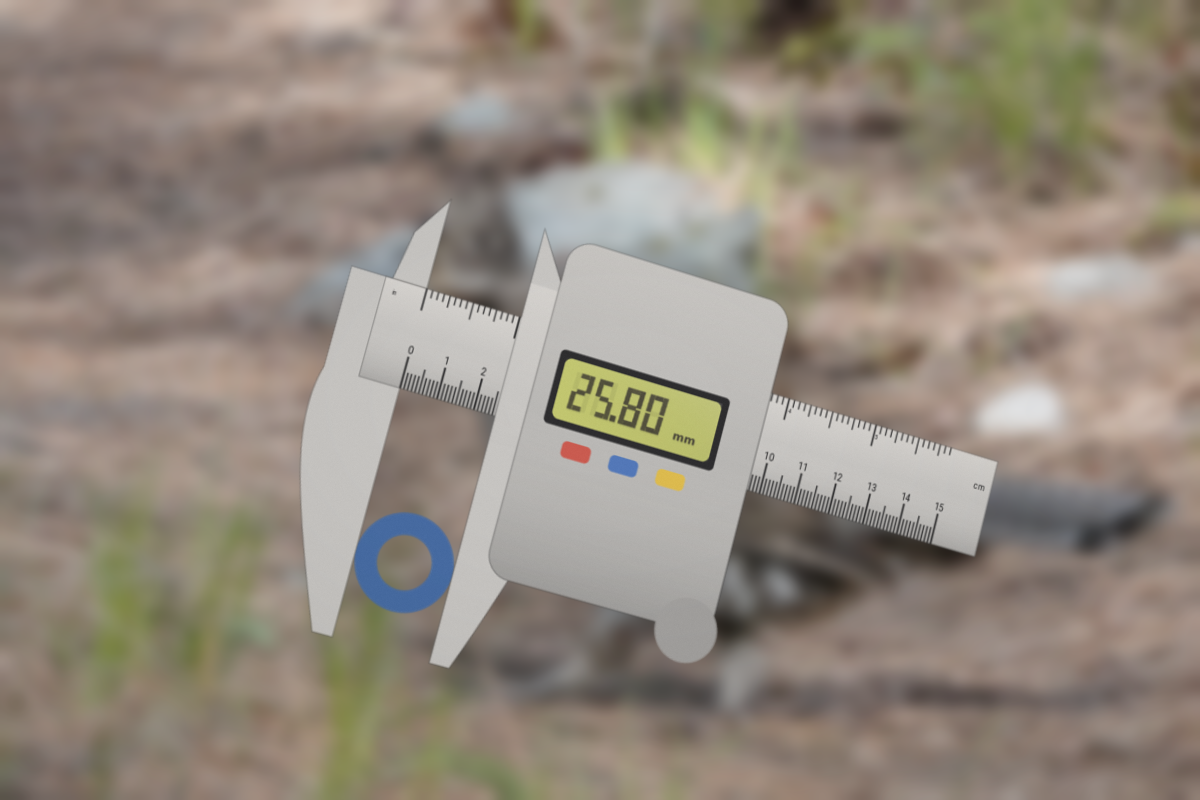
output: **25.80** mm
